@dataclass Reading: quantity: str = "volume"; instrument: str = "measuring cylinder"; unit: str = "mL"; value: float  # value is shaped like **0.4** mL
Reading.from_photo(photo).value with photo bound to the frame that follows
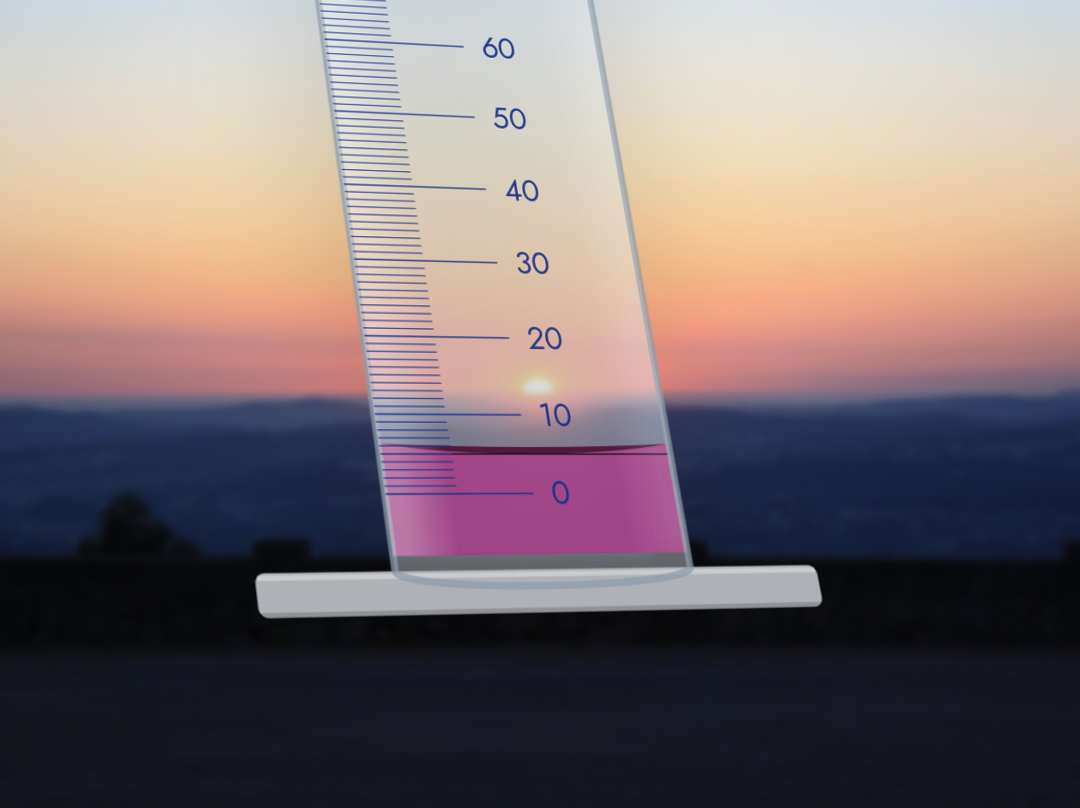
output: **5** mL
